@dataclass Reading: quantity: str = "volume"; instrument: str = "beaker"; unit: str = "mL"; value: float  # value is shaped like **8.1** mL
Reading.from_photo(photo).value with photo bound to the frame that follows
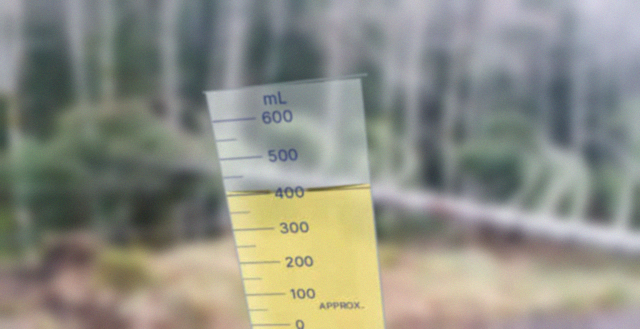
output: **400** mL
